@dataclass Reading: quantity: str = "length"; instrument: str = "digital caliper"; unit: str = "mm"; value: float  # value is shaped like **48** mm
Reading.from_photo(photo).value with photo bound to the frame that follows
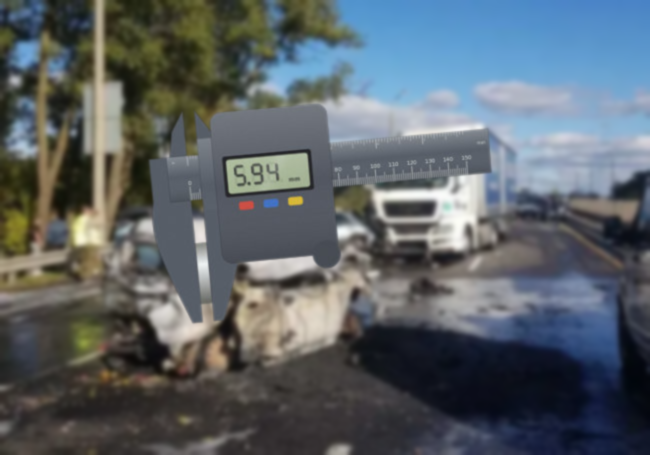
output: **5.94** mm
